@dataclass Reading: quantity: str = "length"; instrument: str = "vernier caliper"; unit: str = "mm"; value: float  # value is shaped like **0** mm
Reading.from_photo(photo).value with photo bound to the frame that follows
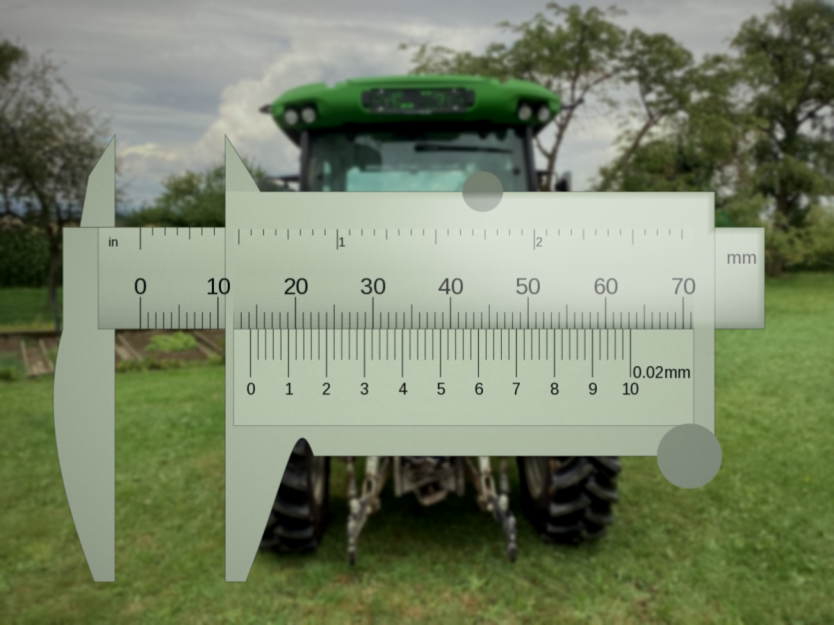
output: **14.2** mm
